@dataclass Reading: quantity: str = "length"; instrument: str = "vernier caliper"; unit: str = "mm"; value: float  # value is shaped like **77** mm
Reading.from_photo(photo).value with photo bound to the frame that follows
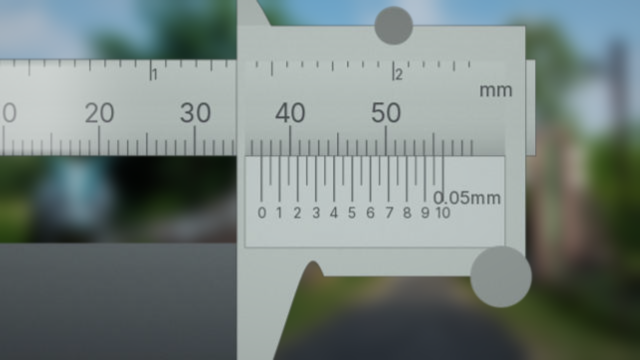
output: **37.0** mm
